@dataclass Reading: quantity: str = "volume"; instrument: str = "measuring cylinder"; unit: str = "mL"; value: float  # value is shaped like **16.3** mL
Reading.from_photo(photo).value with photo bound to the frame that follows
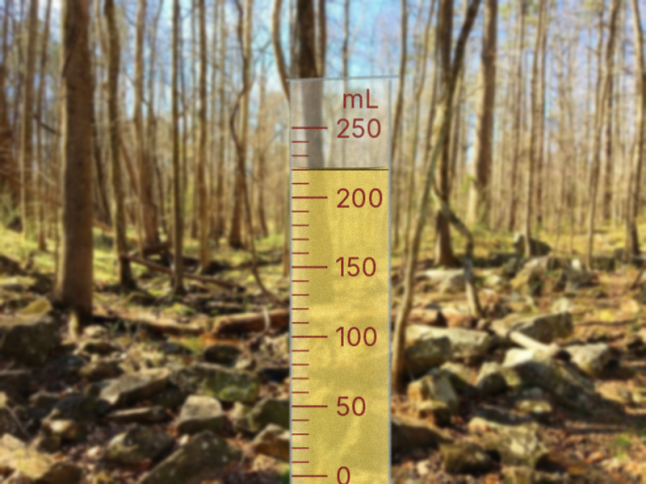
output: **220** mL
